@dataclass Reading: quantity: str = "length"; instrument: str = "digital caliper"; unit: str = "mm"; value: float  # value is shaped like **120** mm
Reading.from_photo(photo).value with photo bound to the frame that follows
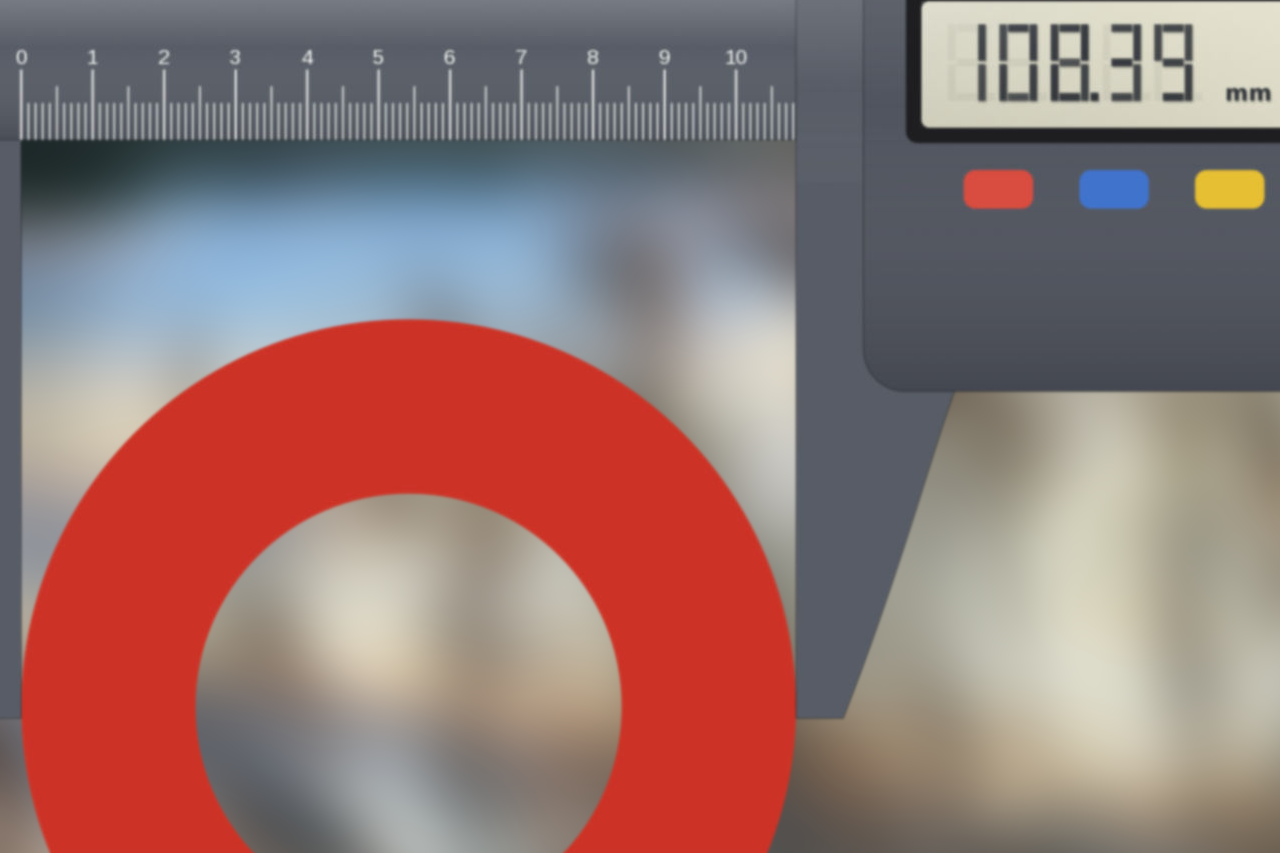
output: **108.39** mm
